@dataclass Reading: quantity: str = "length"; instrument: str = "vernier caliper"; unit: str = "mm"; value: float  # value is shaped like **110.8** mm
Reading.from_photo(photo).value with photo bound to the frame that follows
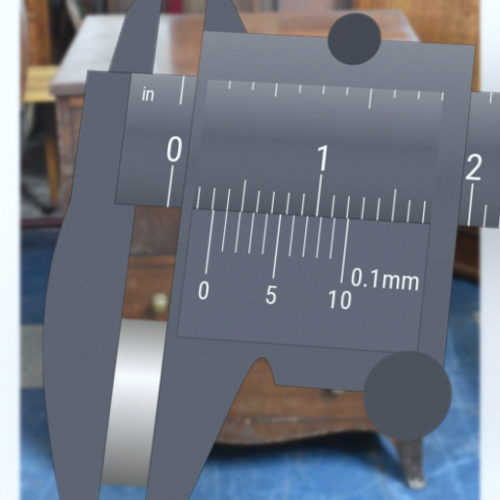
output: **3.1** mm
